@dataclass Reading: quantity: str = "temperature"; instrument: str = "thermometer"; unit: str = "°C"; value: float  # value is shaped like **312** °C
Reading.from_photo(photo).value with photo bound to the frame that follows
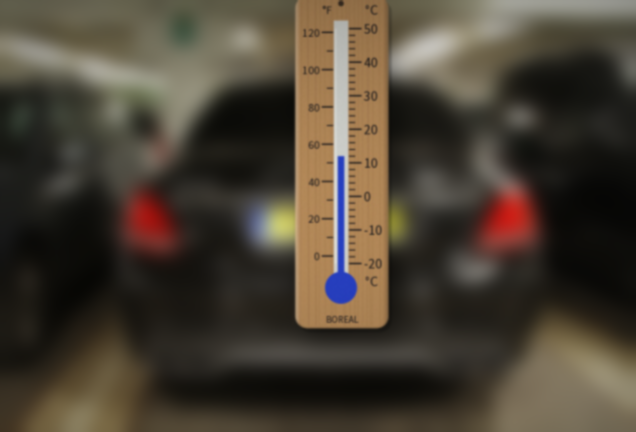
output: **12** °C
